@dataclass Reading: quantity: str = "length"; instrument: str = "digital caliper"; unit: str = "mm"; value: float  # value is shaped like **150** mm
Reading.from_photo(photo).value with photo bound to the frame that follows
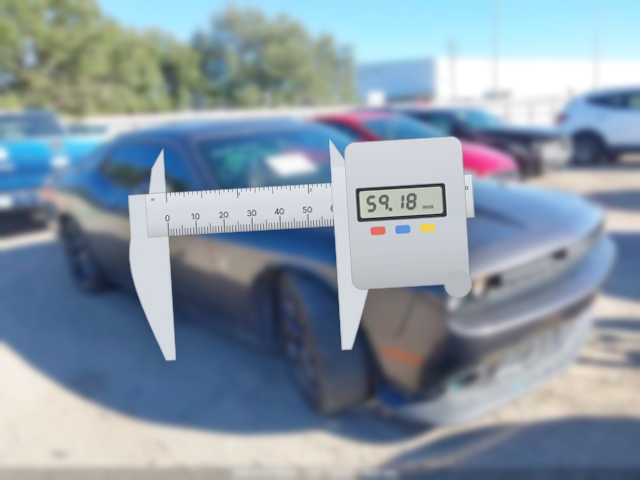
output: **59.18** mm
